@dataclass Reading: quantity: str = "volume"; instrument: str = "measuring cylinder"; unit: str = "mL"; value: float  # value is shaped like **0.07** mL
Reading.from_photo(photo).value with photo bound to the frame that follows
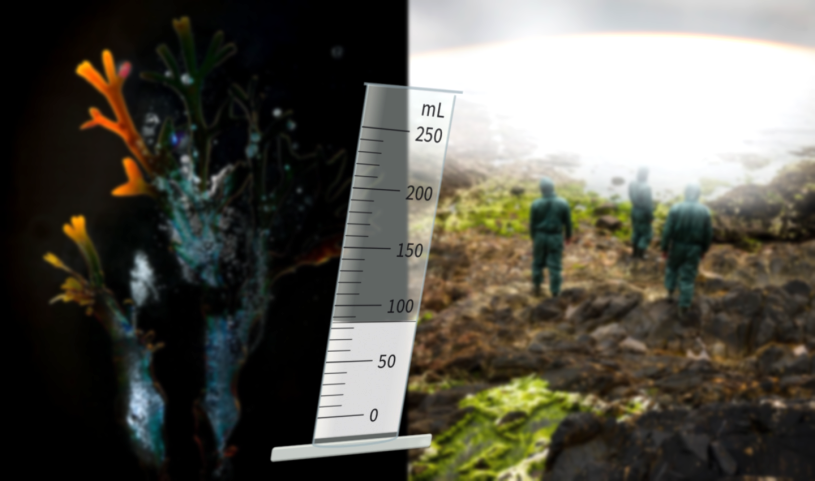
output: **85** mL
